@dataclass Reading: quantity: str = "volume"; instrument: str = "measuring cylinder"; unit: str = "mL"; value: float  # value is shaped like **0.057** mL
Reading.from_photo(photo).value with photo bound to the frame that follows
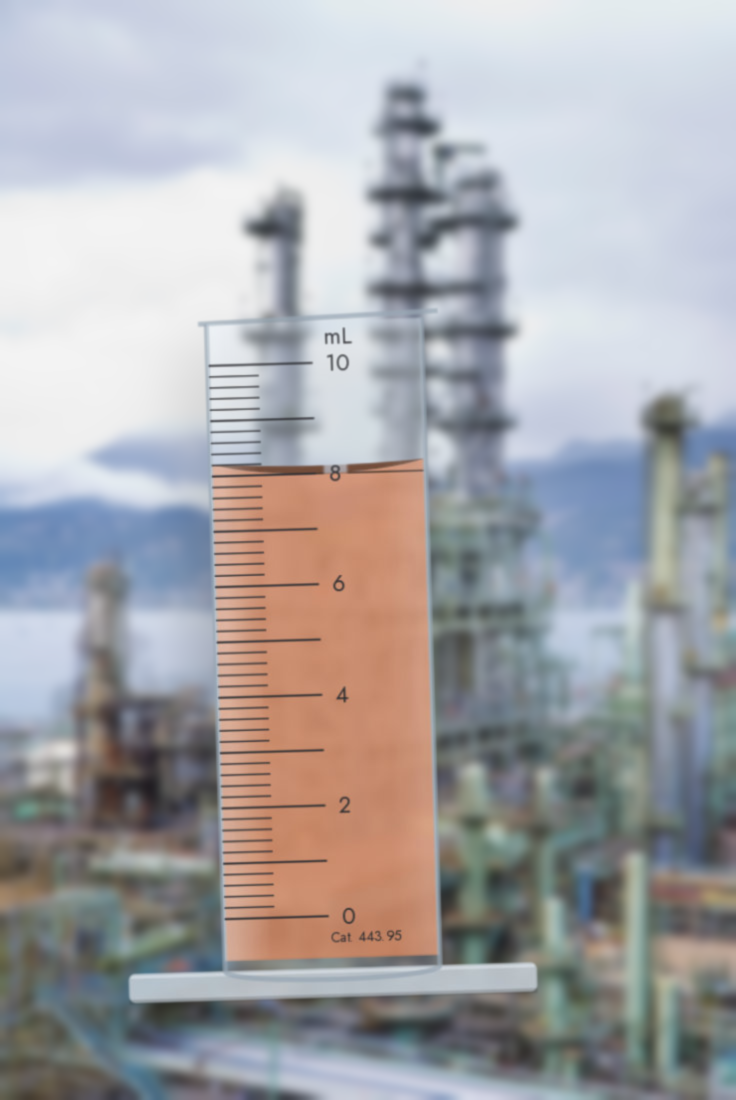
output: **8** mL
